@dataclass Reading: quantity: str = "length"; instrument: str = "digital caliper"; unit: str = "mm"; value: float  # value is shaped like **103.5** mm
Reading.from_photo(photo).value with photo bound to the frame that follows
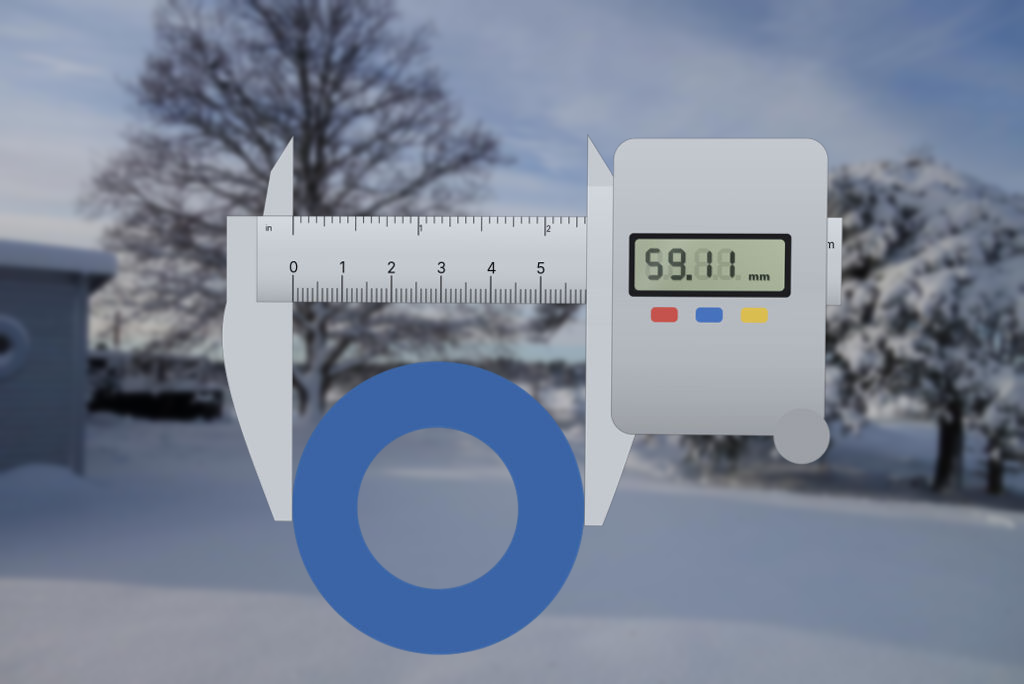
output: **59.11** mm
